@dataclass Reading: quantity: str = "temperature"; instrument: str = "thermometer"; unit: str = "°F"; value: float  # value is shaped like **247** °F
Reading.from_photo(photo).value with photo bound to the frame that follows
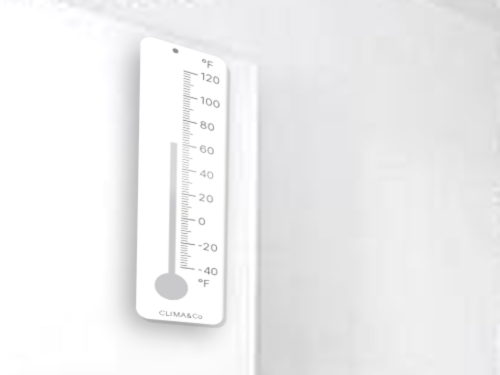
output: **60** °F
